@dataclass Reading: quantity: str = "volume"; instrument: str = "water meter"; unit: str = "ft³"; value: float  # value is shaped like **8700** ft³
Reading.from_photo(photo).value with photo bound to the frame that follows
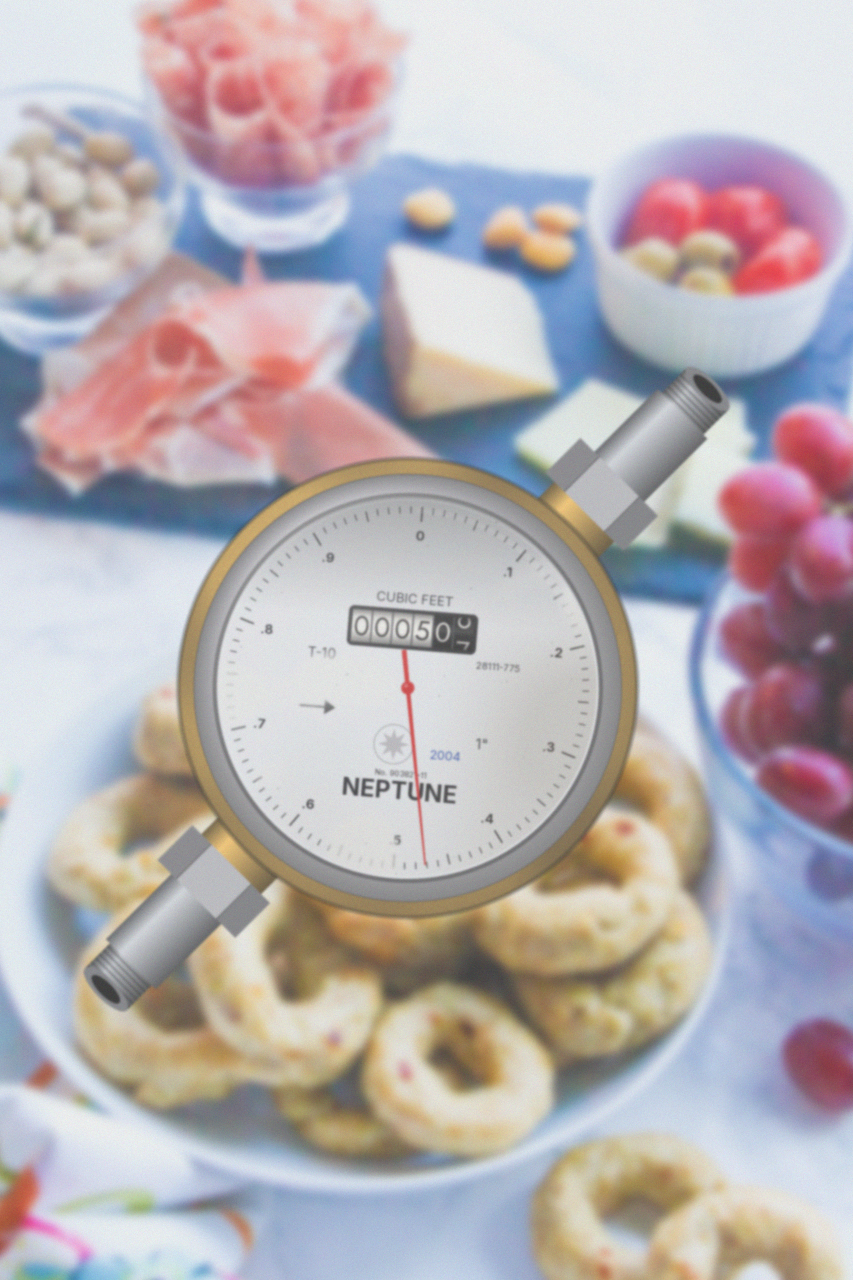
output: **506.47** ft³
